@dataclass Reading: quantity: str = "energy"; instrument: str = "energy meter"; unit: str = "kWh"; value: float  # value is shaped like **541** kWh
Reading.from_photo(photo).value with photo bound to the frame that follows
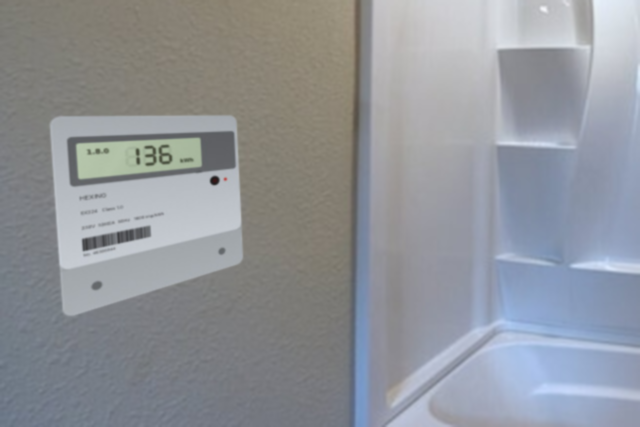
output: **136** kWh
